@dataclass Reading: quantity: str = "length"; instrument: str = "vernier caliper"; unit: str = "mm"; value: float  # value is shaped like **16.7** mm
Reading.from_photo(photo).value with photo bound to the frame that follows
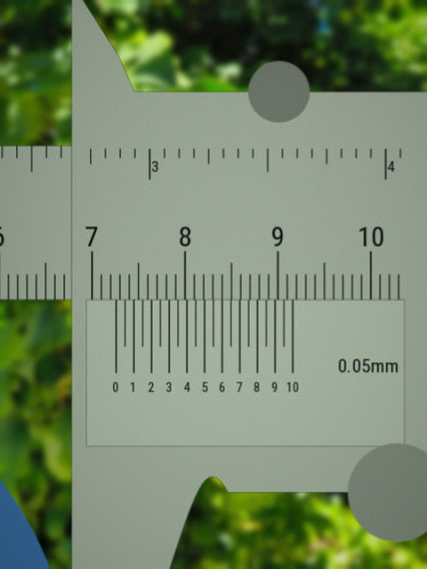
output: **72.6** mm
